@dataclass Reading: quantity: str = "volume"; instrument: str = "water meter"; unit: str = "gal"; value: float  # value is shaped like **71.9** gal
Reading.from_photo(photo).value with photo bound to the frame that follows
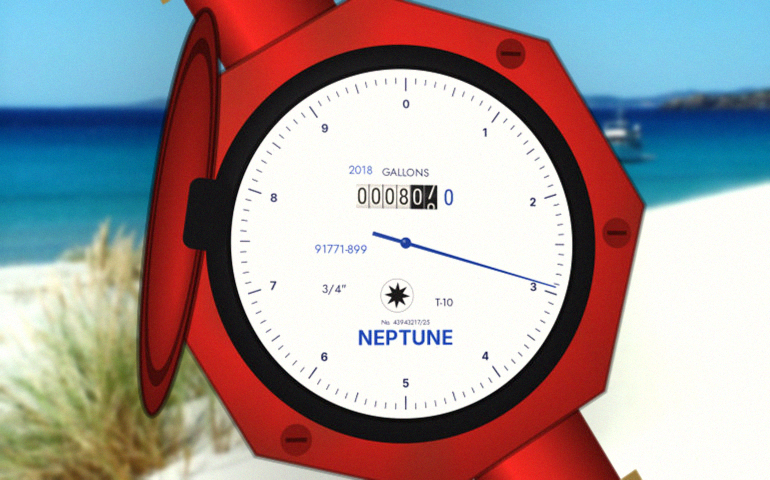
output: **8072.9** gal
